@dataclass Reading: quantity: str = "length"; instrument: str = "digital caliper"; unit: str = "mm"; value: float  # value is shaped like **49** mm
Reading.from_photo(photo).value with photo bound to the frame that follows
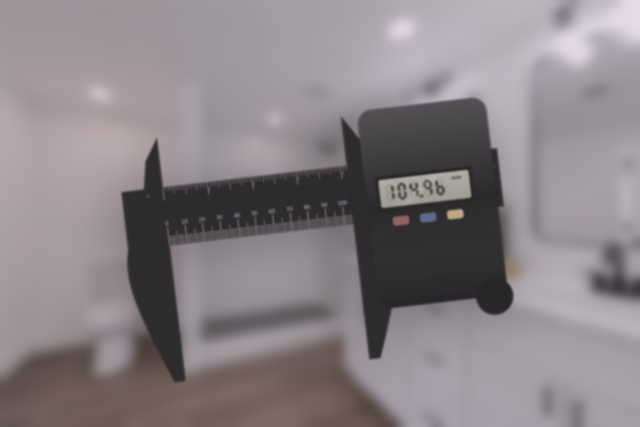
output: **104.96** mm
